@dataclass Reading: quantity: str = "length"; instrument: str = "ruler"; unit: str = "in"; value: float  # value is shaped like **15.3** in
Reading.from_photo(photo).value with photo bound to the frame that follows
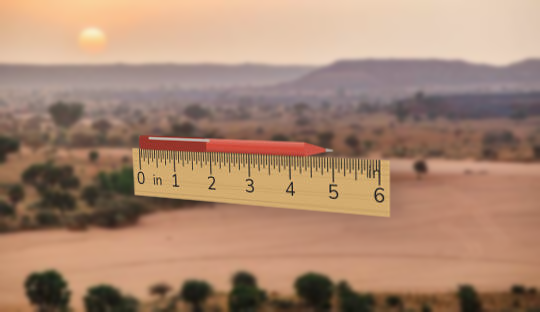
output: **5** in
